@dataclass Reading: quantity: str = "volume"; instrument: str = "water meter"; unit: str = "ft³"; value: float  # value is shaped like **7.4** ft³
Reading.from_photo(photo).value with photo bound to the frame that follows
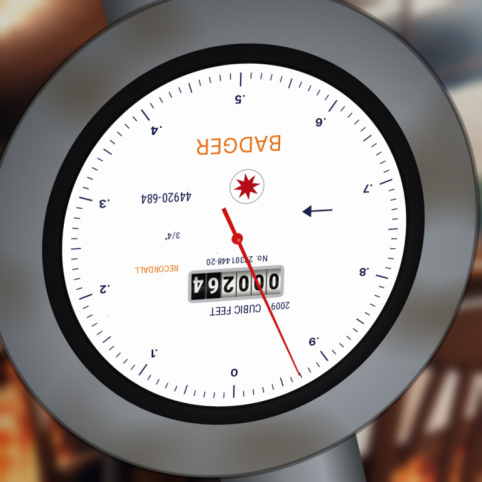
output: **263.93** ft³
